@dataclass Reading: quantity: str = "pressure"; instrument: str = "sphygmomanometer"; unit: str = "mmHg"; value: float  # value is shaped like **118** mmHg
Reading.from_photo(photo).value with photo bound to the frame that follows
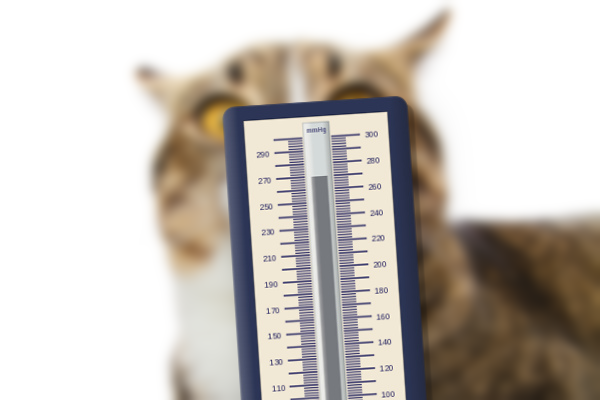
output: **270** mmHg
